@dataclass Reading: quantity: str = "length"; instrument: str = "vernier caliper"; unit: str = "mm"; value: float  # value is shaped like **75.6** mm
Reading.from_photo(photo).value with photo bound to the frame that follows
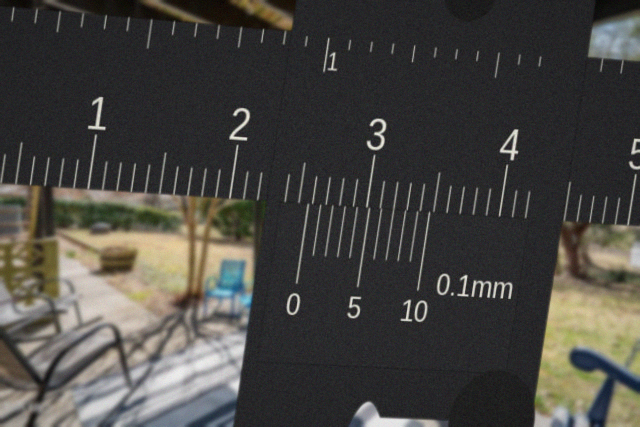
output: **25.7** mm
